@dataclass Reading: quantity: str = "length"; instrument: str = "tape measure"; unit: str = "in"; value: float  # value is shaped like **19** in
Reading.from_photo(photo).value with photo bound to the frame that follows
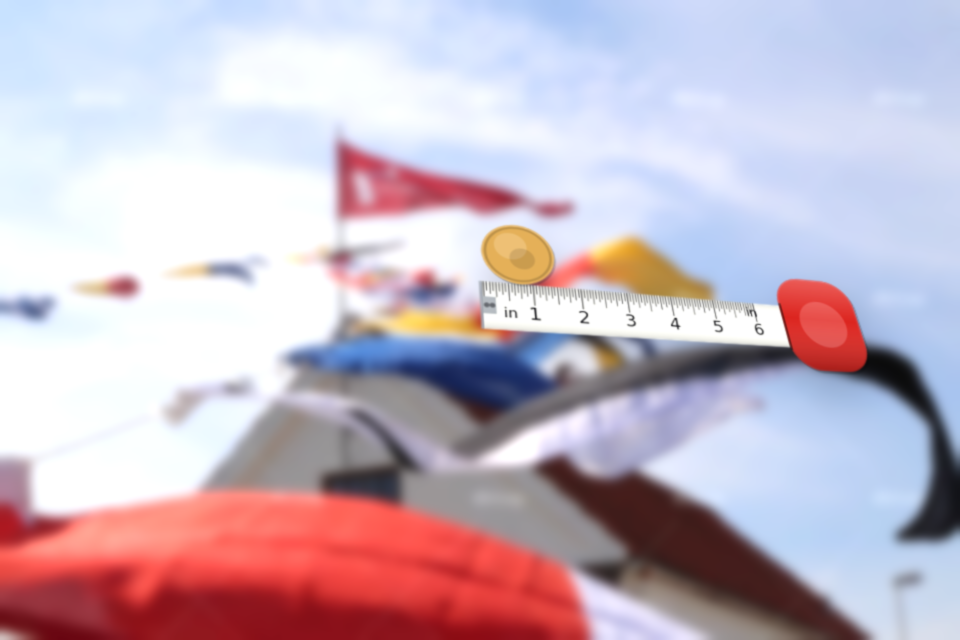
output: **1.5** in
